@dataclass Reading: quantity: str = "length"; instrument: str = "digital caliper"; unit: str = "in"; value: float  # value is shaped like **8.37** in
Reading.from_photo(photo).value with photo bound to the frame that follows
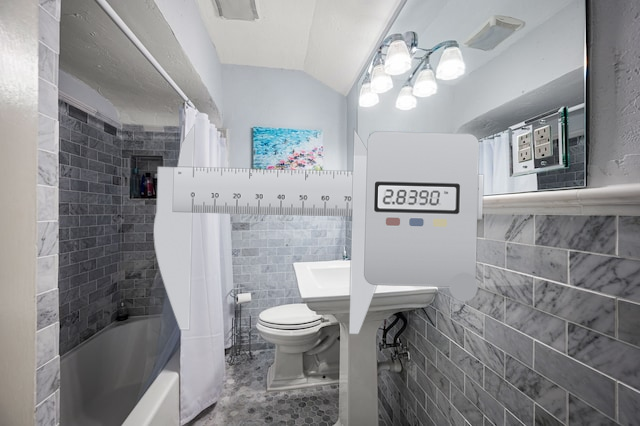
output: **2.8390** in
